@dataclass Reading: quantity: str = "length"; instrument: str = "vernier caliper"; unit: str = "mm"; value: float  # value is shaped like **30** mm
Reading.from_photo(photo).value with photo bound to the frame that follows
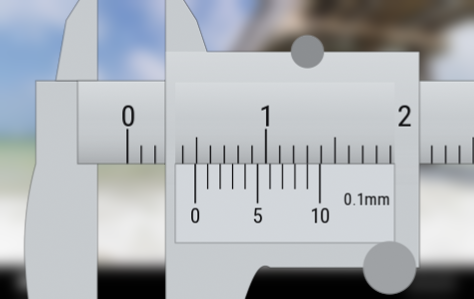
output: **4.9** mm
